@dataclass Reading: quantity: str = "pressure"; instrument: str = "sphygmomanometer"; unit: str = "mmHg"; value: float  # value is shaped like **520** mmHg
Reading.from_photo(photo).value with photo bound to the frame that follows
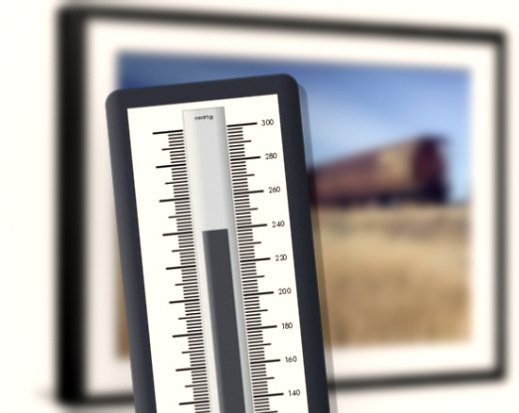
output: **240** mmHg
